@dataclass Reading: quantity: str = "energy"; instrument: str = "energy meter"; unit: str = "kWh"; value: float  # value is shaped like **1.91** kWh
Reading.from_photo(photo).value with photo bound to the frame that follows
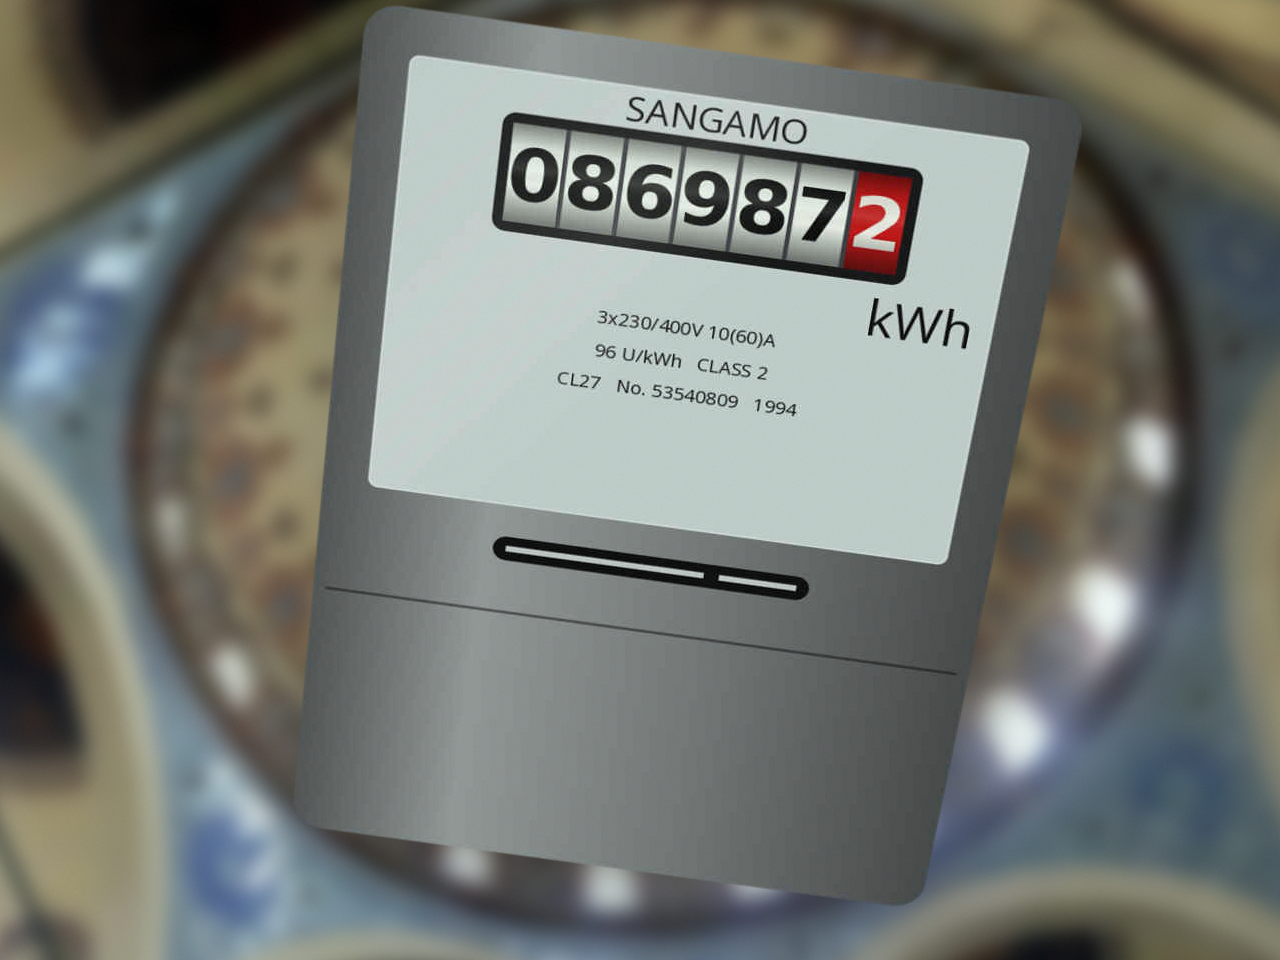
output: **86987.2** kWh
